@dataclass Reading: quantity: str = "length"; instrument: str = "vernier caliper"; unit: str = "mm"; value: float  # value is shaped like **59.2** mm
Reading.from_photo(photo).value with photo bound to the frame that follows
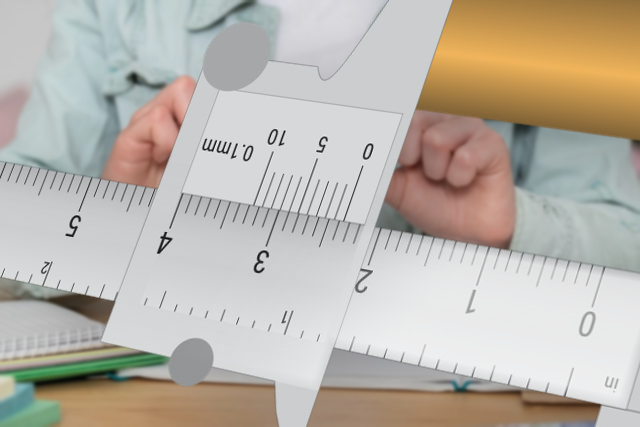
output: **23.6** mm
